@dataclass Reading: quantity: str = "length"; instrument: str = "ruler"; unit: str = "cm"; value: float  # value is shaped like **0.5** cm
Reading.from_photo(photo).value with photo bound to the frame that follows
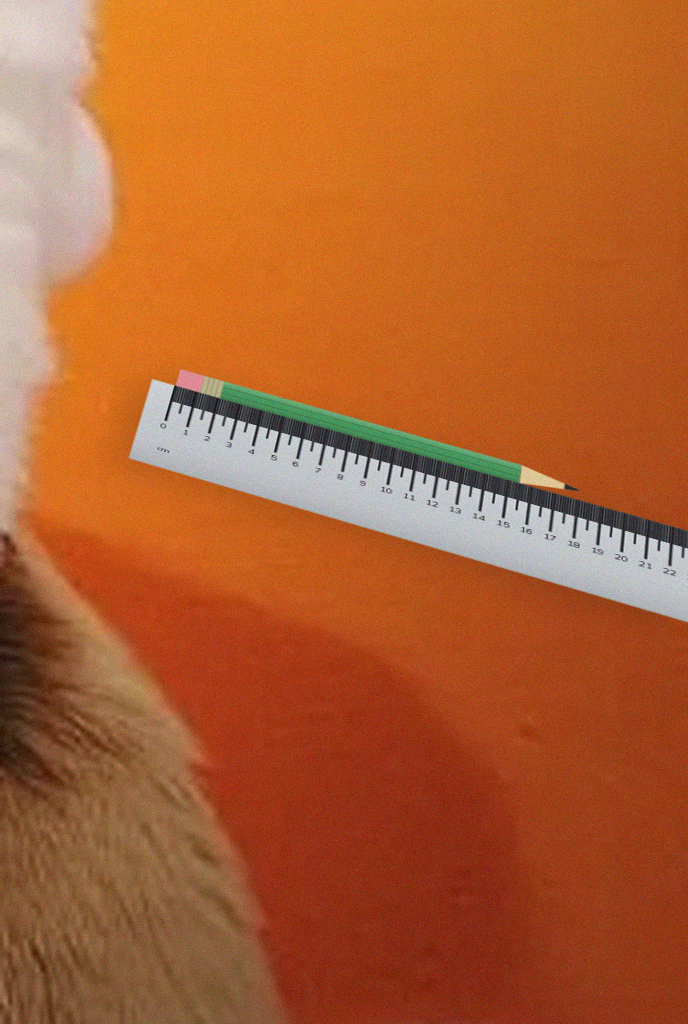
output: **18** cm
